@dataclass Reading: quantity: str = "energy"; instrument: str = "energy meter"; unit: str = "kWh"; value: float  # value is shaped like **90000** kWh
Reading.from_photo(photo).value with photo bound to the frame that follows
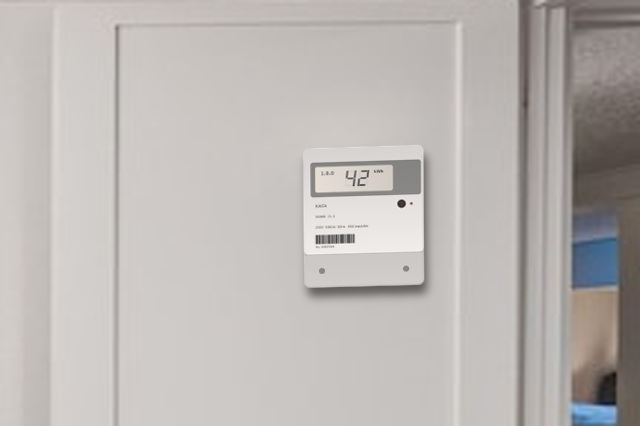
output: **42** kWh
